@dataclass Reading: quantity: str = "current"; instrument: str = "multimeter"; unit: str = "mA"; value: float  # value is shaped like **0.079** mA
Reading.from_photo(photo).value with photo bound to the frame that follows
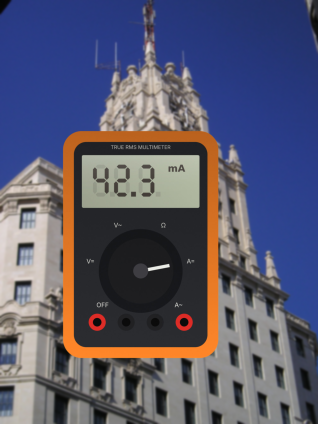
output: **42.3** mA
